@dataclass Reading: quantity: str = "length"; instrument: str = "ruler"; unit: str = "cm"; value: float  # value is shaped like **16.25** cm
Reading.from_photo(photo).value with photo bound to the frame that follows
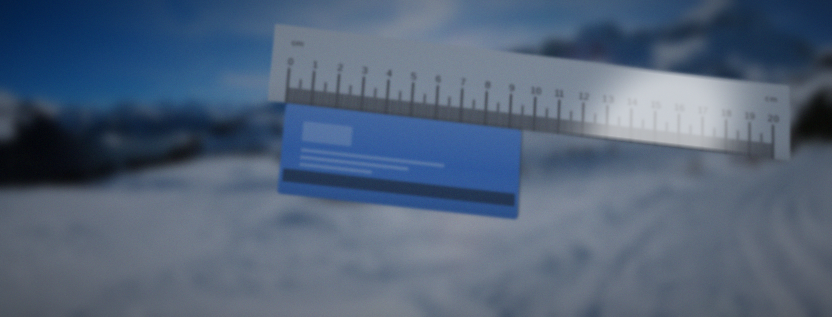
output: **9.5** cm
